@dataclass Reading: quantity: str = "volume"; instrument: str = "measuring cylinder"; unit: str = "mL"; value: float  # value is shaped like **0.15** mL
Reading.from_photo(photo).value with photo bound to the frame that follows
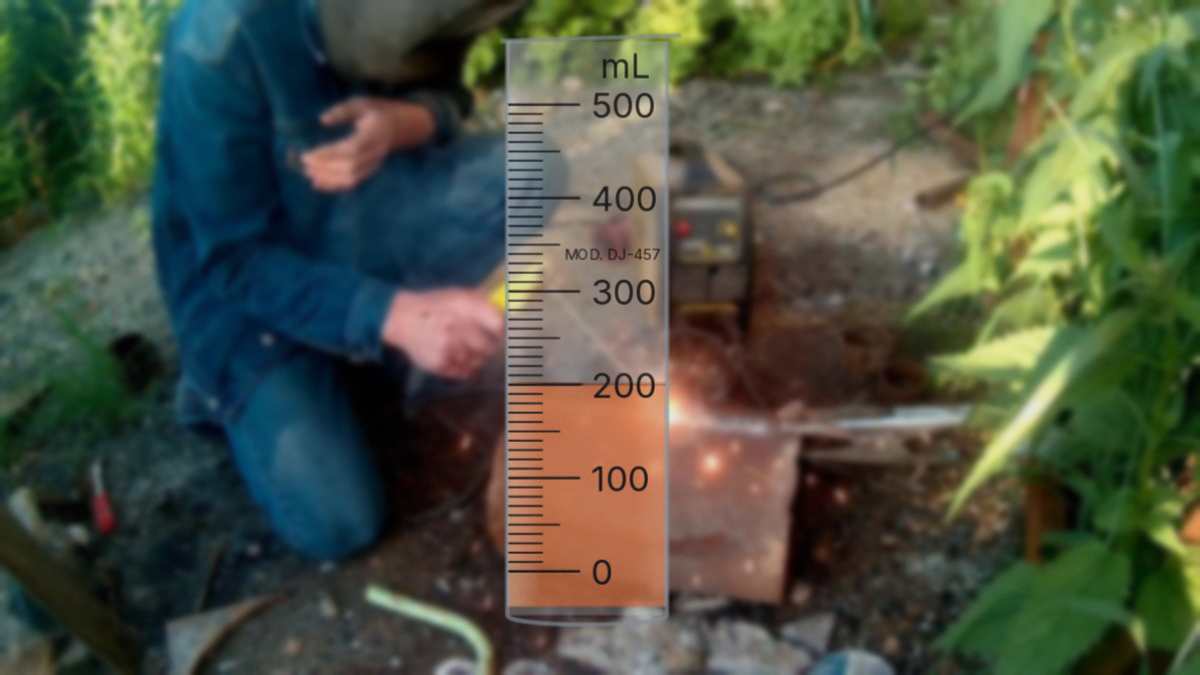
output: **200** mL
